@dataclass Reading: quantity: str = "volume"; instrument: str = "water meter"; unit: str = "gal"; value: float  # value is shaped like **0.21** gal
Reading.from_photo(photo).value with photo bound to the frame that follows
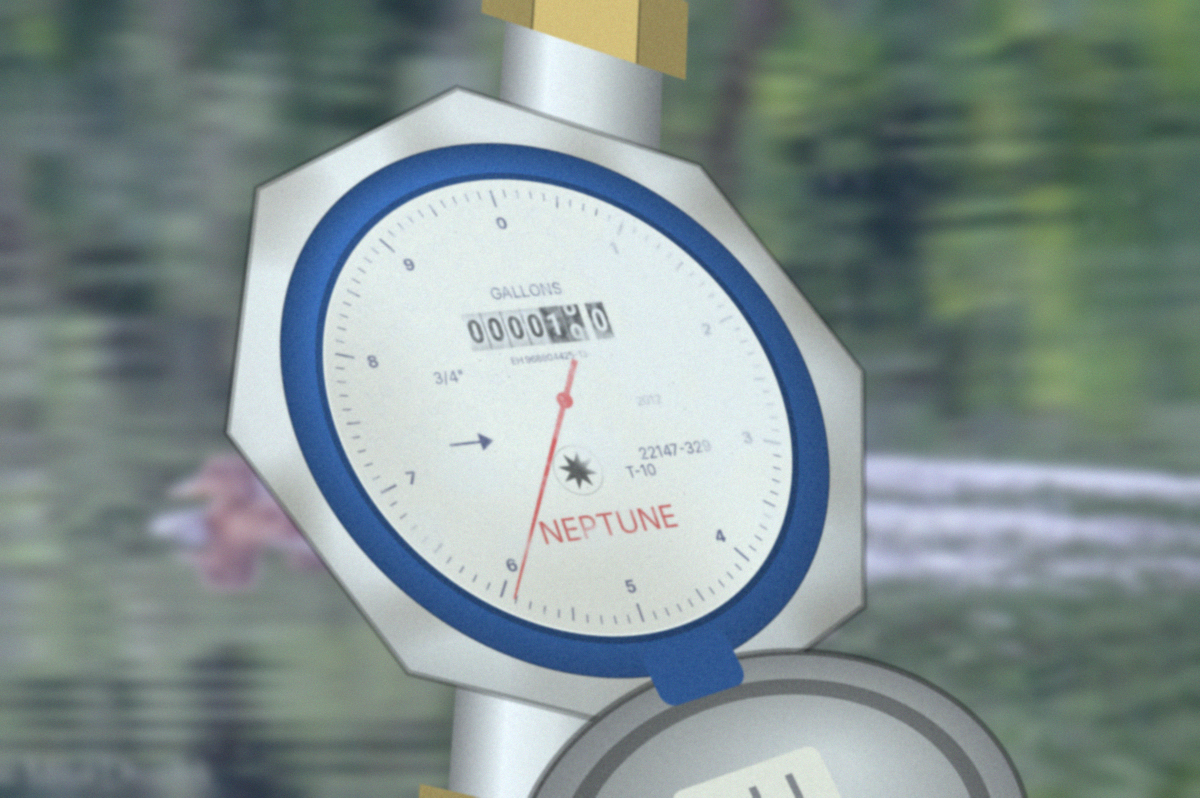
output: **185.9** gal
